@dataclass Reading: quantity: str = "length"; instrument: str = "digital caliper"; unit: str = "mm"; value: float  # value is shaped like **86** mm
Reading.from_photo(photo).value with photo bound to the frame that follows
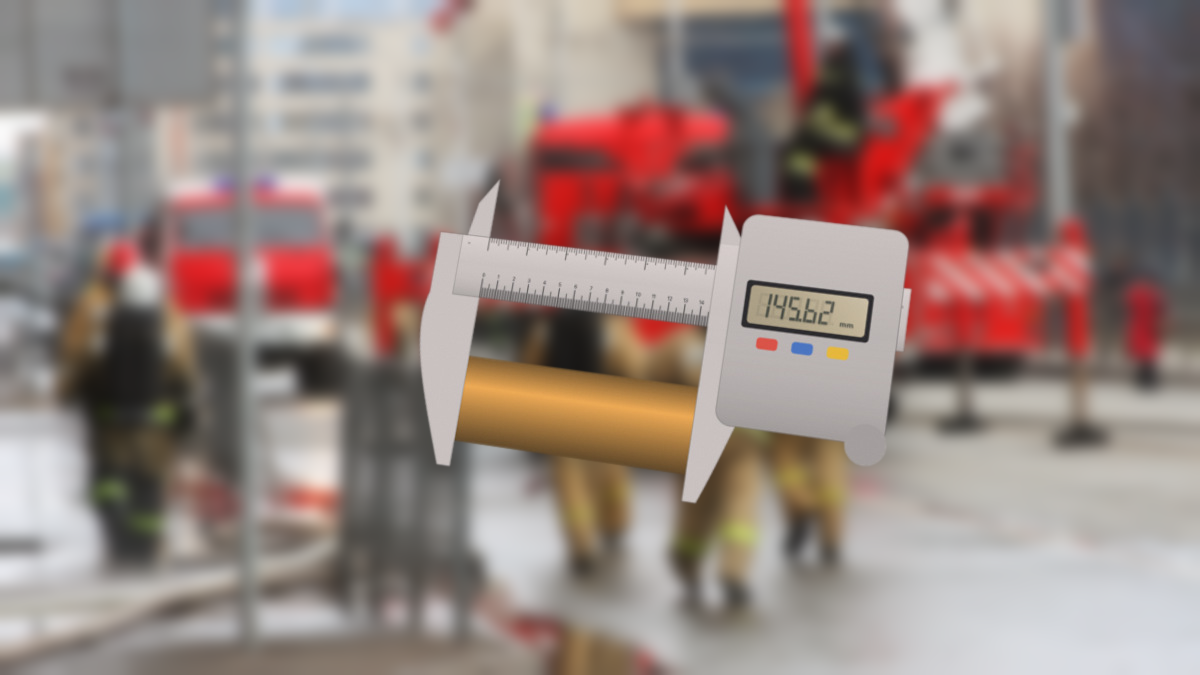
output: **145.62** mm
